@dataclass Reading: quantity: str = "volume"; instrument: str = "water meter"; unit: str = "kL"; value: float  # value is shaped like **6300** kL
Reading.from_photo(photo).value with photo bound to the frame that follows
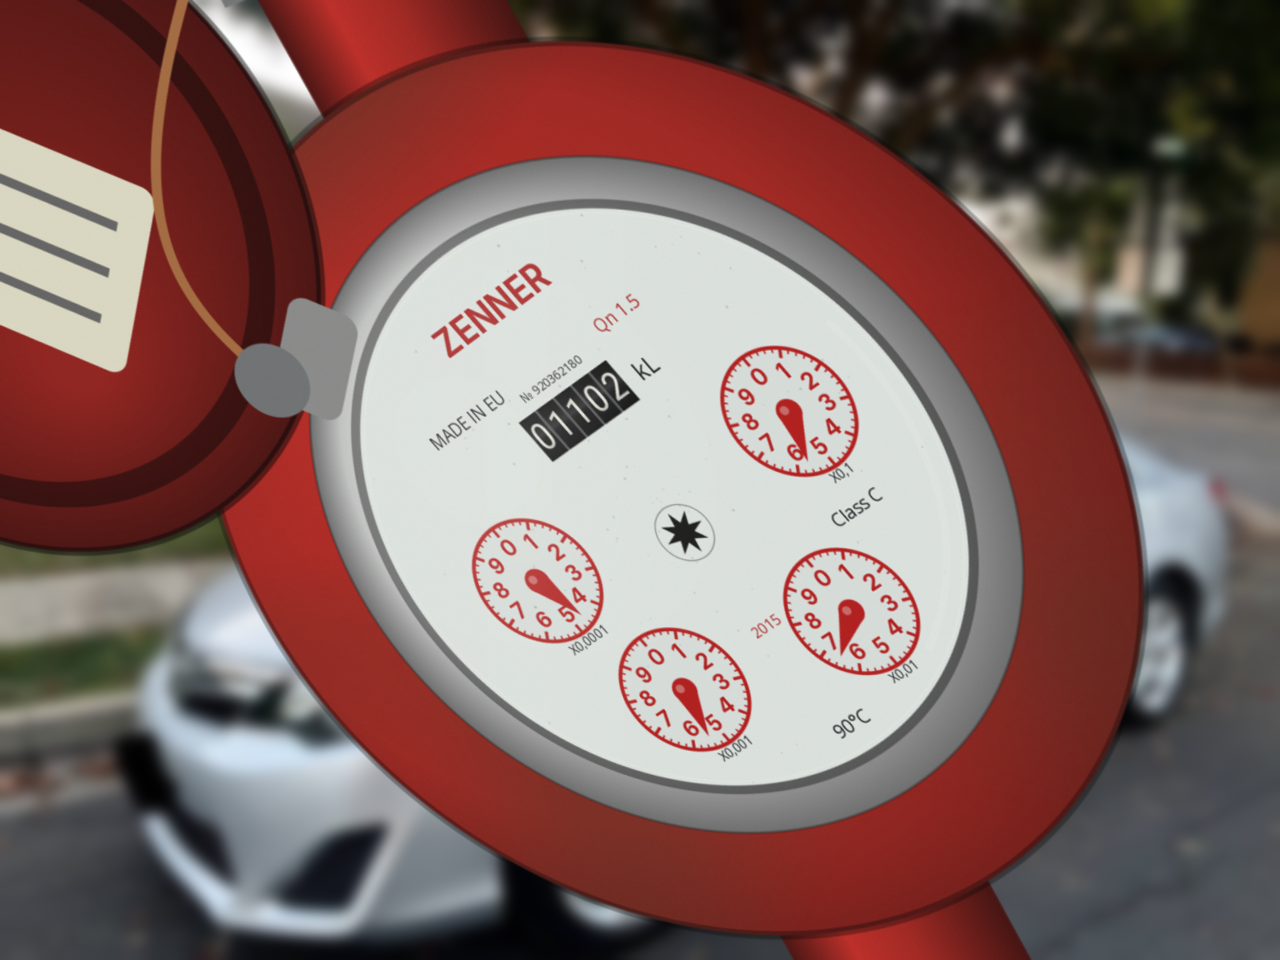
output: **1102.5654** kL
